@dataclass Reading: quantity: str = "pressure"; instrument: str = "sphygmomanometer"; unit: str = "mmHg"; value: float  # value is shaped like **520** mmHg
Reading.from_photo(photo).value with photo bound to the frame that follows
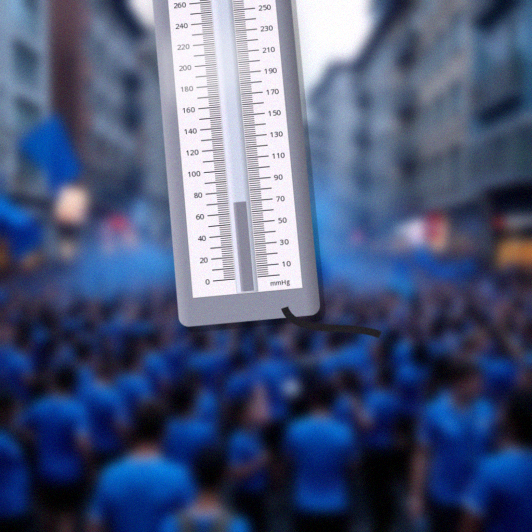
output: **70** mmHg
